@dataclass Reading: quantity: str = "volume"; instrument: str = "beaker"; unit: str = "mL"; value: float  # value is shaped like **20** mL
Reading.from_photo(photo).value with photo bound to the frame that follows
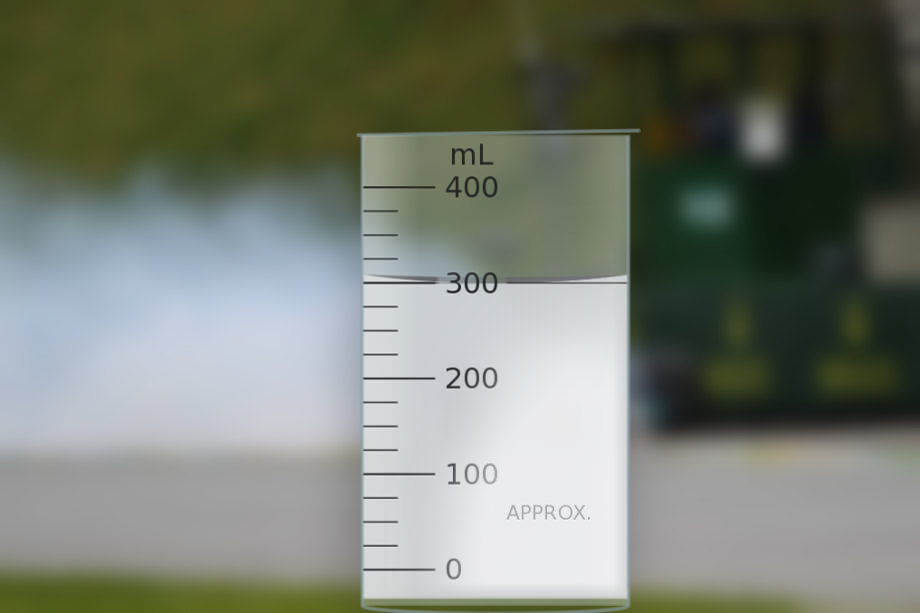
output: **300** mL
